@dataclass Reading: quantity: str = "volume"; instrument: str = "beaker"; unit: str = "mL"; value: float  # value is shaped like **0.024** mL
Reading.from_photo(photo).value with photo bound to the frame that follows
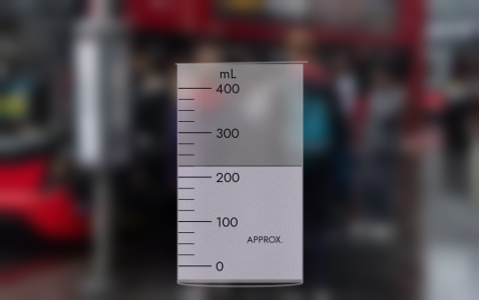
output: **225** mL
